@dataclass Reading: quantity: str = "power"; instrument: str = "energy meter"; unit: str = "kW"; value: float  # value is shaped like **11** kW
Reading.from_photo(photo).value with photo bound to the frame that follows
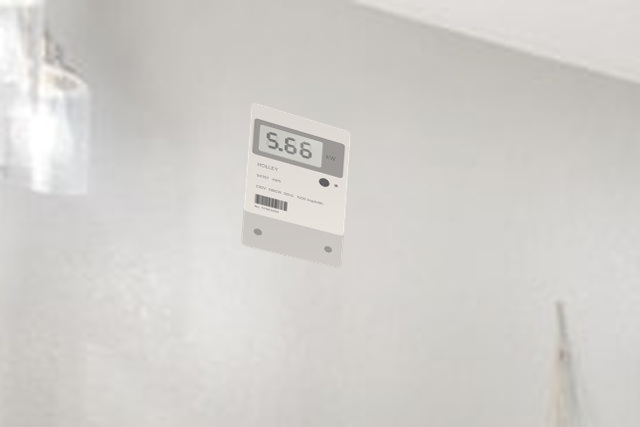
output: **5.66** kW
